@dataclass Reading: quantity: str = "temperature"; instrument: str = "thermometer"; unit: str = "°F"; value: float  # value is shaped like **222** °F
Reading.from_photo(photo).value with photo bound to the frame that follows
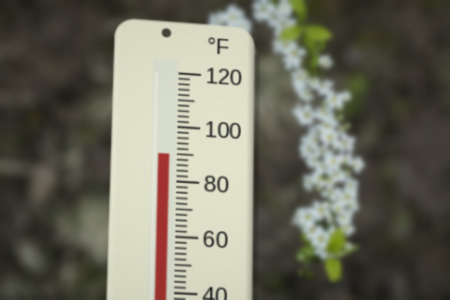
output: **90** °F
